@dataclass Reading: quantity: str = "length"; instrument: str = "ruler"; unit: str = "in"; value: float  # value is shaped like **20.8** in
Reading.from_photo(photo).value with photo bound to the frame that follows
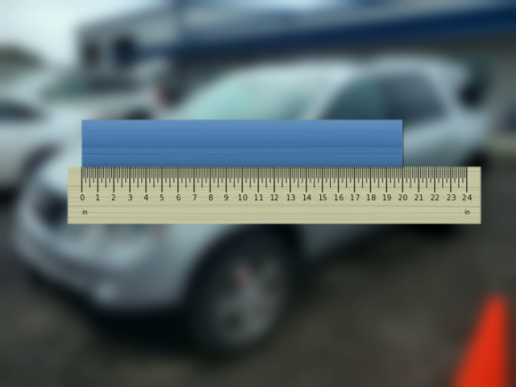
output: **20** in
